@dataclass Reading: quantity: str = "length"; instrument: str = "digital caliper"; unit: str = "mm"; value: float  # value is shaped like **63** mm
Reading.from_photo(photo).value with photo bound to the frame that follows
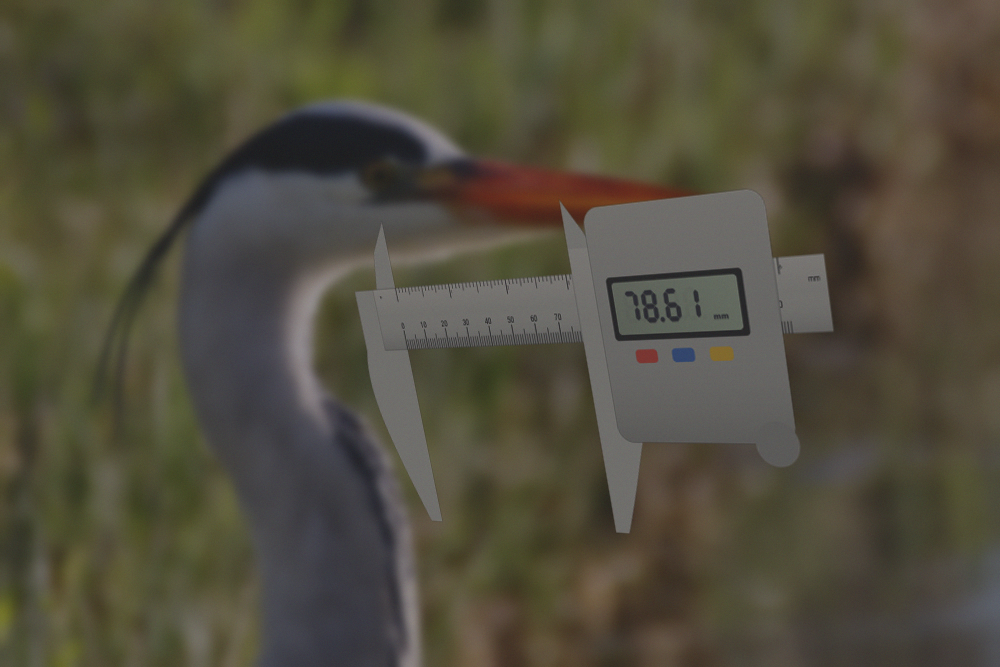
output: **78.61** mm
